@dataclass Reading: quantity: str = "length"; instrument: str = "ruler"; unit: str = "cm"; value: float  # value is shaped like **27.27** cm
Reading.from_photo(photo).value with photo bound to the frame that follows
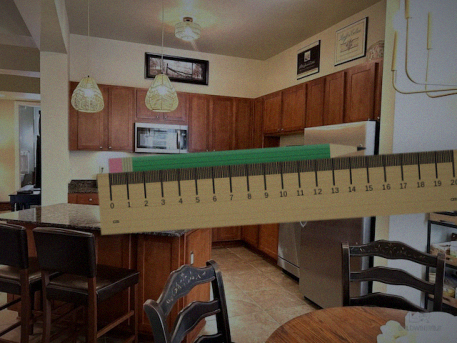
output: **15** cm
